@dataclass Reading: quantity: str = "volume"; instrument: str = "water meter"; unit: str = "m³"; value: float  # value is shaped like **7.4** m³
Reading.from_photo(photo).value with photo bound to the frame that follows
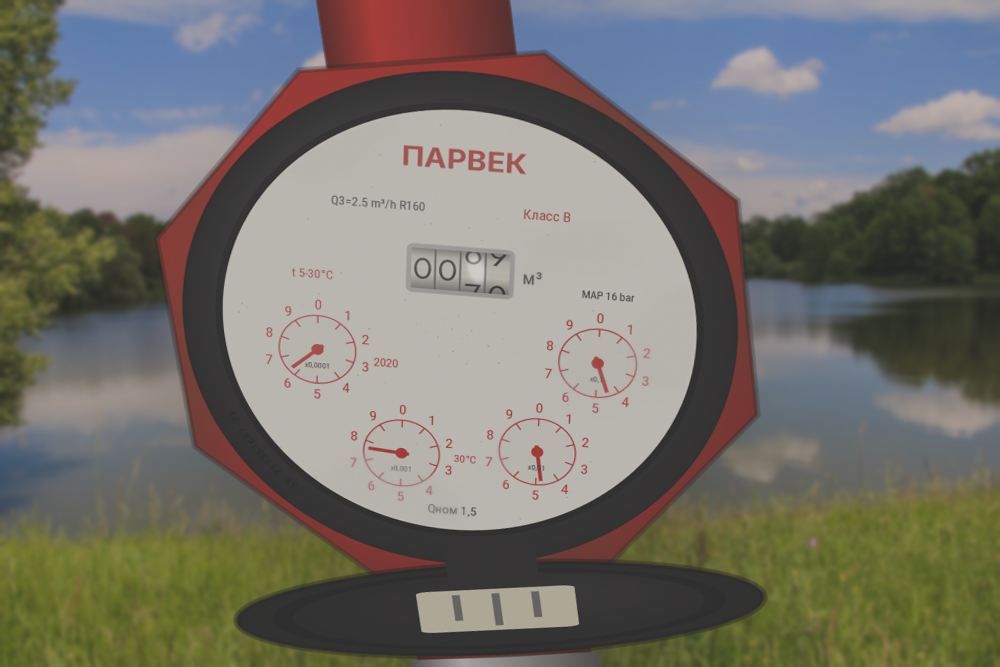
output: **69.4476** m³
